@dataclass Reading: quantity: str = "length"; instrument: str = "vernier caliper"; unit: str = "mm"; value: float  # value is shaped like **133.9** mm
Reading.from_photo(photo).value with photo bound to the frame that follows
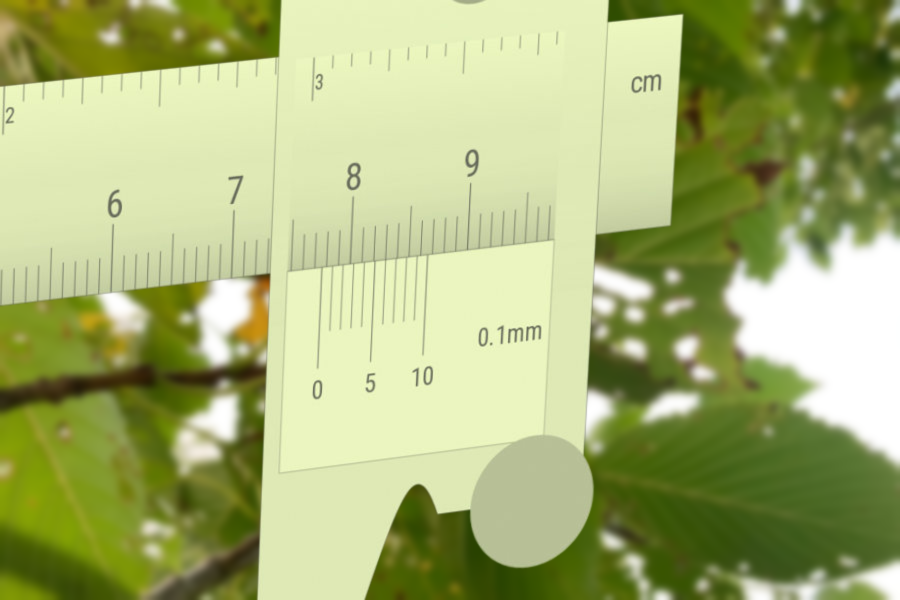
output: **77.6** mm
